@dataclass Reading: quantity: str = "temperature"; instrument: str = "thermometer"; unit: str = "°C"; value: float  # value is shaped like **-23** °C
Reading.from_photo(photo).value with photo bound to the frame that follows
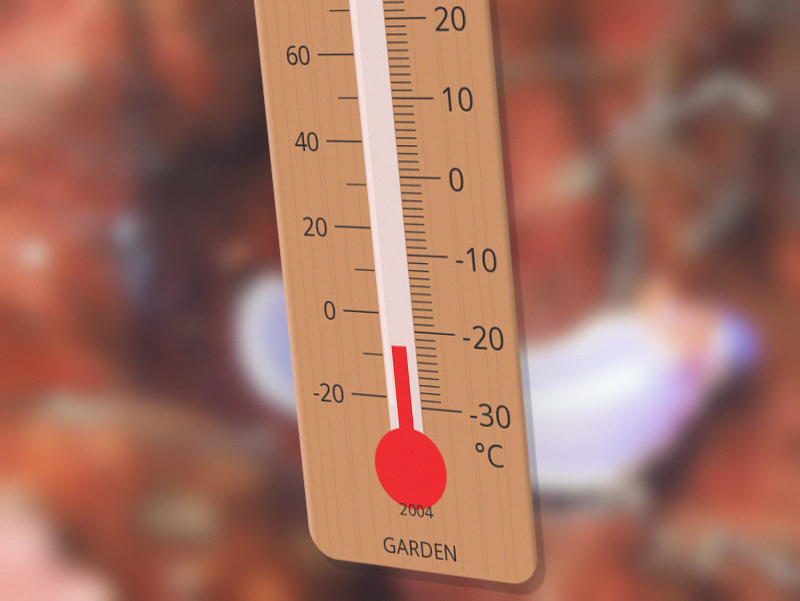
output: **-22** °C
